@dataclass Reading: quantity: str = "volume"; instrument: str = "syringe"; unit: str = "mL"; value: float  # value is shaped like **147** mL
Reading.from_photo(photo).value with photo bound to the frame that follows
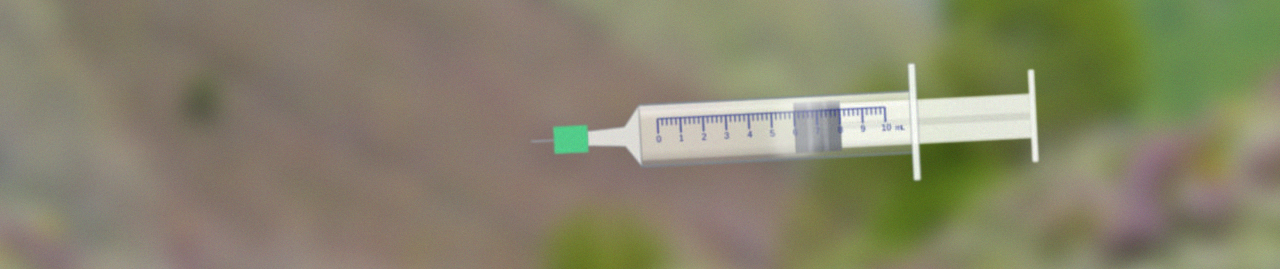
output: **6** mL
